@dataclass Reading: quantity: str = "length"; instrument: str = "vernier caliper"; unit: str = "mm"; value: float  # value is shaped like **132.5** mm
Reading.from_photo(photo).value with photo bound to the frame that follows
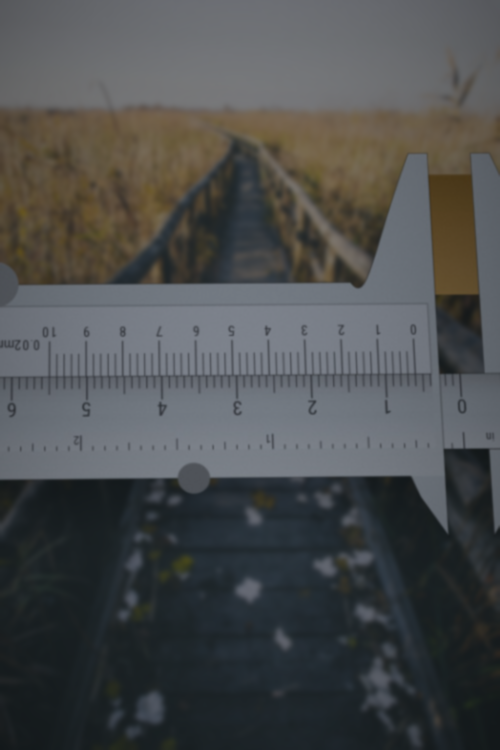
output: **6.0** mm
